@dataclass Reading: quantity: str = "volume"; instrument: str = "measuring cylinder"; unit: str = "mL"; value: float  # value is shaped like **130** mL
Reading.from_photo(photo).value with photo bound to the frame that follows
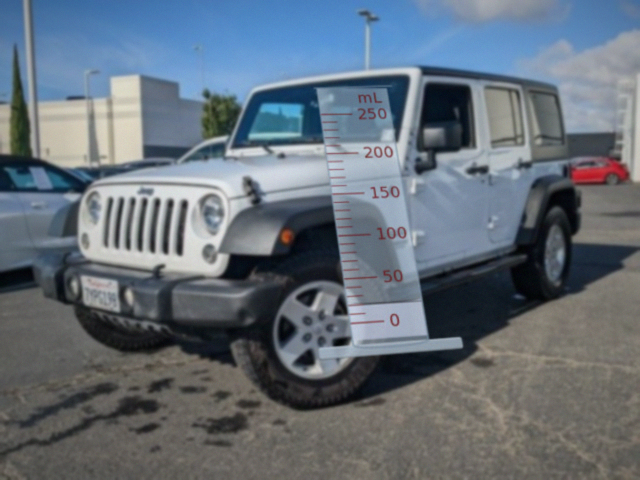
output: **20** mL
